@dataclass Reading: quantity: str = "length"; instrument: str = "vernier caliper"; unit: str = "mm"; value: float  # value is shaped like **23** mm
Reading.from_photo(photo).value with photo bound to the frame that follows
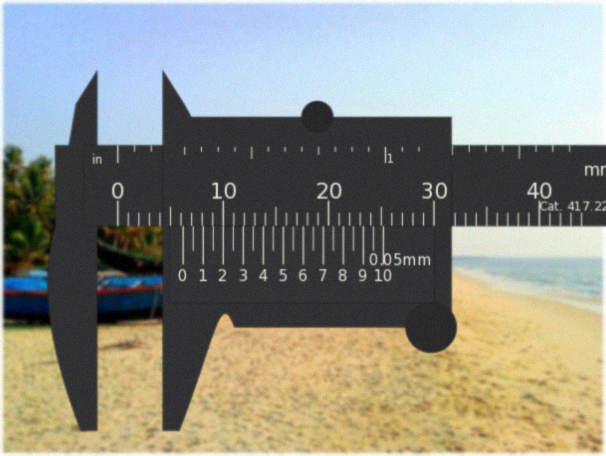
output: **6.2** mm
